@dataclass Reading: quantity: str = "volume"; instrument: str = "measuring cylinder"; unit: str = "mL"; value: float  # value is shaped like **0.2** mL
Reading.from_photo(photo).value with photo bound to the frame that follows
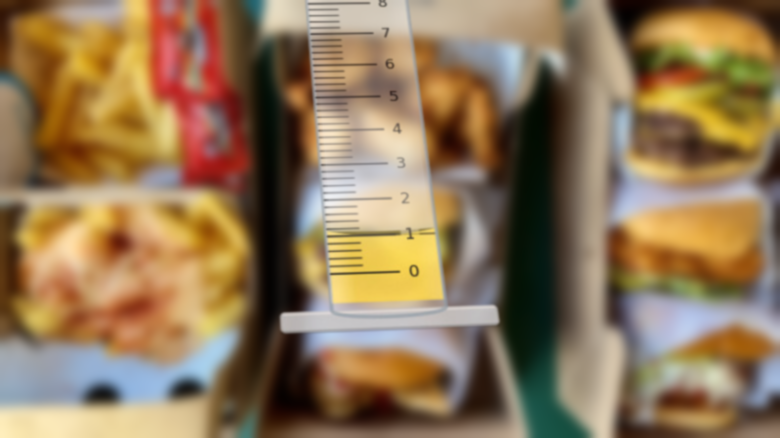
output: **1** mL
